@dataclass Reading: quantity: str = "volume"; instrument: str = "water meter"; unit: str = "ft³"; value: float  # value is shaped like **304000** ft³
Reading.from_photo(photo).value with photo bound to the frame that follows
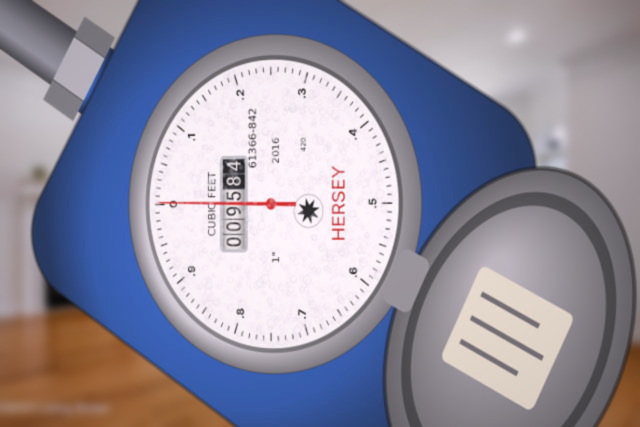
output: **9584.00** ft³
